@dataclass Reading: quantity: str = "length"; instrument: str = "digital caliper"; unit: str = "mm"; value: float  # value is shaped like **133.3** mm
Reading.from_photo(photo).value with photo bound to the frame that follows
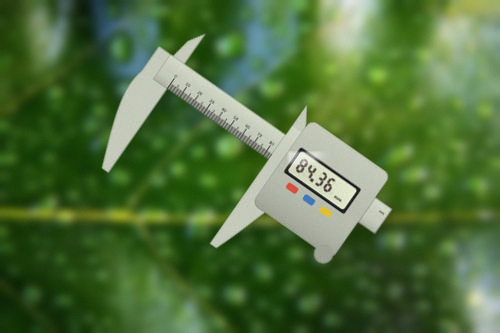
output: **84.36** mm
